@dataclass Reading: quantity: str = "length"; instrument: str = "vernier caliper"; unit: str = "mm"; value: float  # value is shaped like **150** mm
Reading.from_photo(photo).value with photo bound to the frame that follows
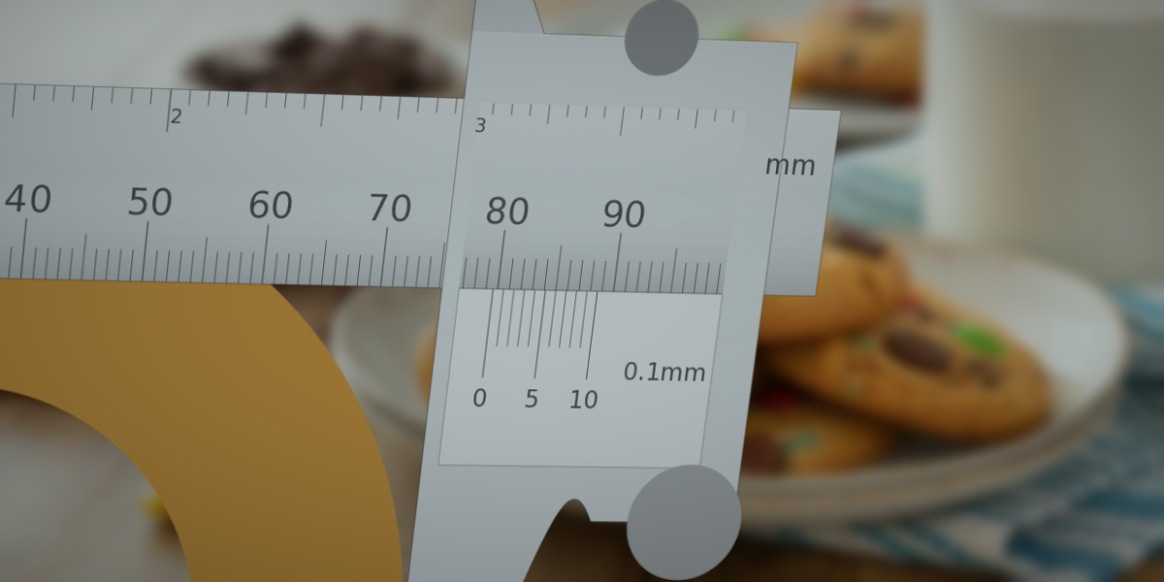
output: **79.6** mm
